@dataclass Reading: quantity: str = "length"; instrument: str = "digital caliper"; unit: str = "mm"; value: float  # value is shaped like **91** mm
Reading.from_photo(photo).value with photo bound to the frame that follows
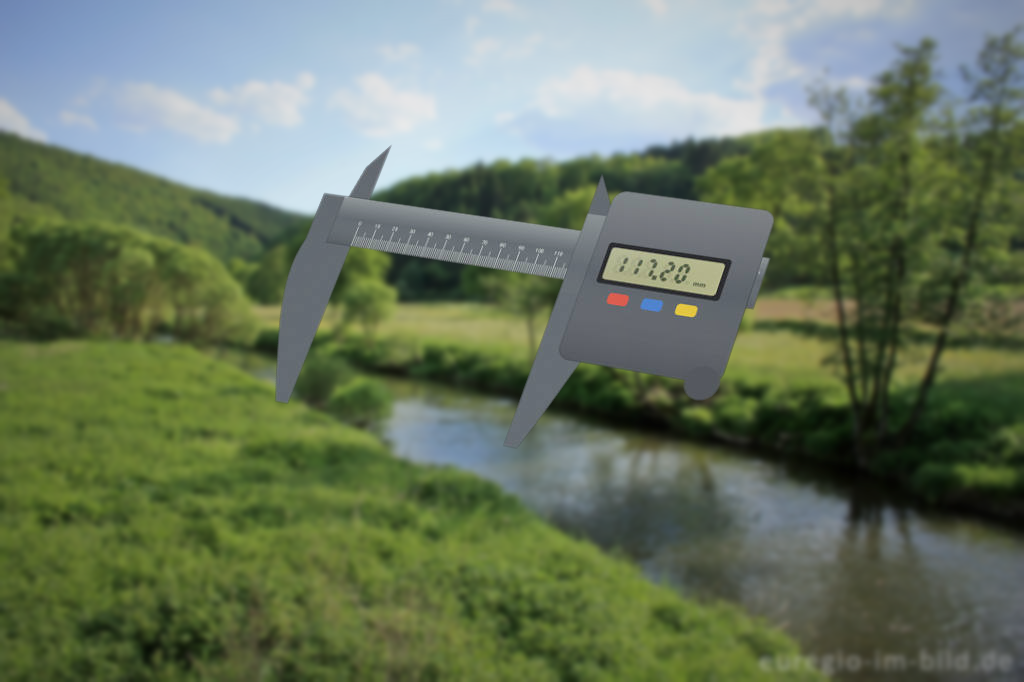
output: **117.20** mm
